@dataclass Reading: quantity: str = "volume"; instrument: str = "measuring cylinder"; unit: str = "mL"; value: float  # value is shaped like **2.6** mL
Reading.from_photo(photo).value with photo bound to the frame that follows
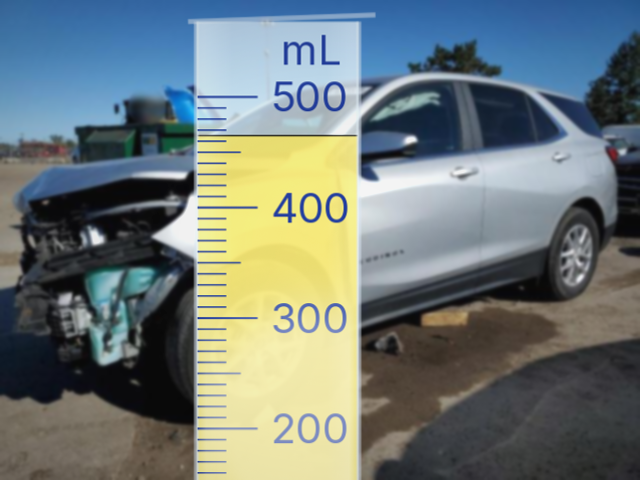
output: **465** mL
